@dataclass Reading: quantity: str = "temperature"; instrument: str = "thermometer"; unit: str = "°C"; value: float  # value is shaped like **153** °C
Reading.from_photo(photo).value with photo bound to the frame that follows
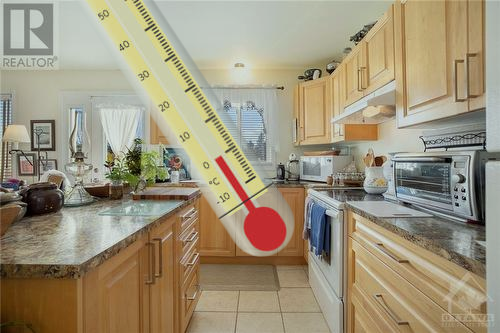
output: **0** °C
